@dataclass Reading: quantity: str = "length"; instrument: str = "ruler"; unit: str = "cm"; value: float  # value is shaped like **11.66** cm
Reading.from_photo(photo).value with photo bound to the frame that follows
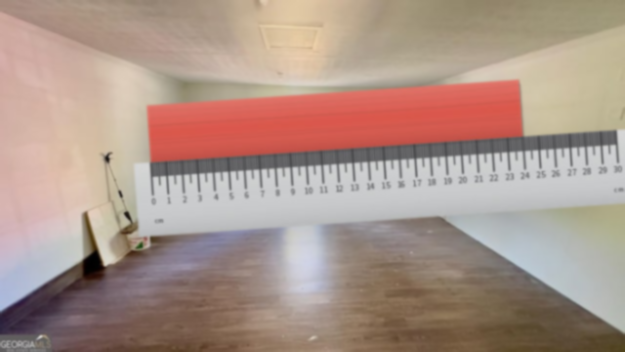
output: **24** cm
